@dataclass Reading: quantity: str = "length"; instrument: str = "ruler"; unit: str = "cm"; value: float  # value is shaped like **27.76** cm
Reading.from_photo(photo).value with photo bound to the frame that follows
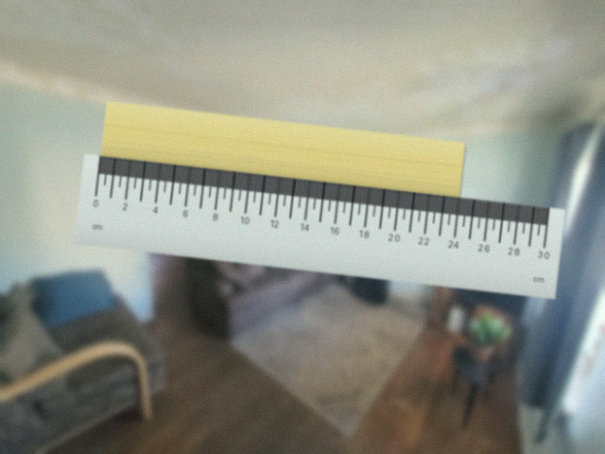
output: **24** cm
